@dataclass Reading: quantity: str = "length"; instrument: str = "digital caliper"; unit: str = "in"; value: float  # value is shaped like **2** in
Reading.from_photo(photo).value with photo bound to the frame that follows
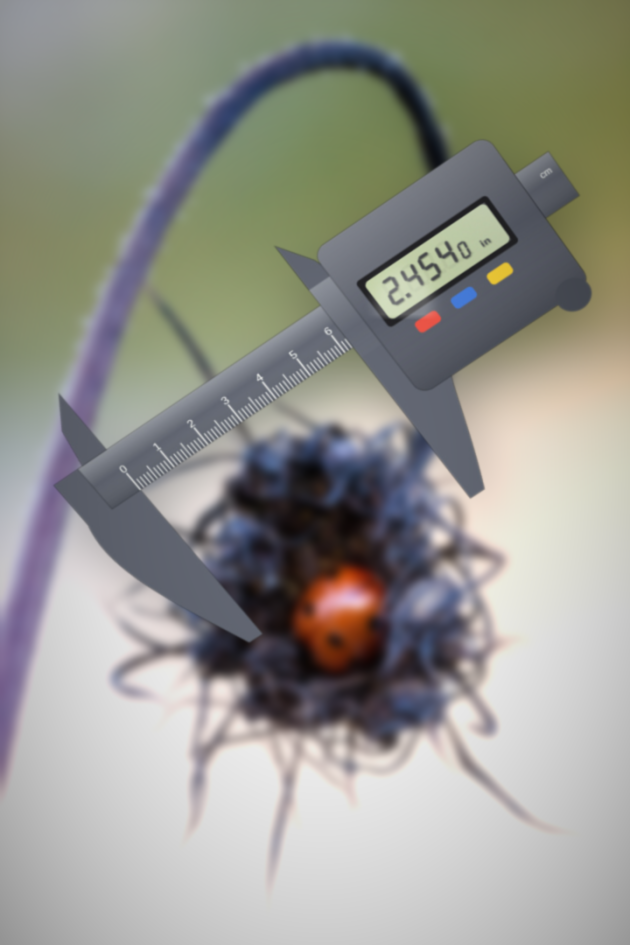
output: **2.4540** in
